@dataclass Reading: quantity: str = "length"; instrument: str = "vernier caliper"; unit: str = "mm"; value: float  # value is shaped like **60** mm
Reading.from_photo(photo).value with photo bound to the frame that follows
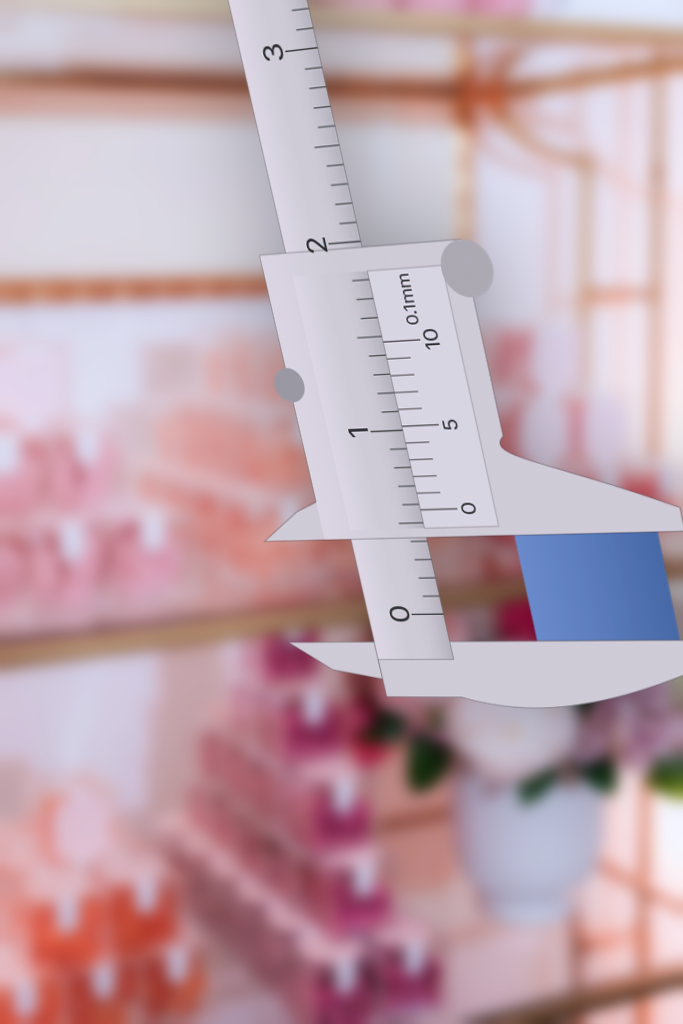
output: **5.7** mm
